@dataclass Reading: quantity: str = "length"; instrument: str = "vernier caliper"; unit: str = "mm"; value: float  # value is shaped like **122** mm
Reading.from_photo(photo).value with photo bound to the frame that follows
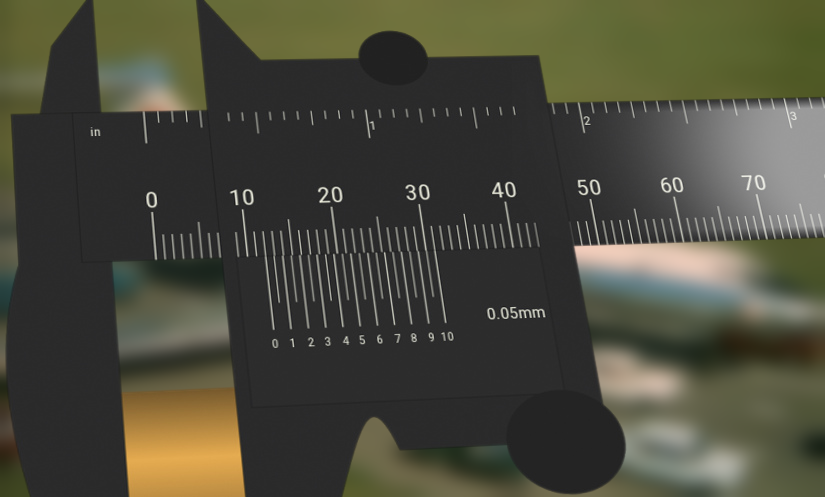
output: **12.0** mm
